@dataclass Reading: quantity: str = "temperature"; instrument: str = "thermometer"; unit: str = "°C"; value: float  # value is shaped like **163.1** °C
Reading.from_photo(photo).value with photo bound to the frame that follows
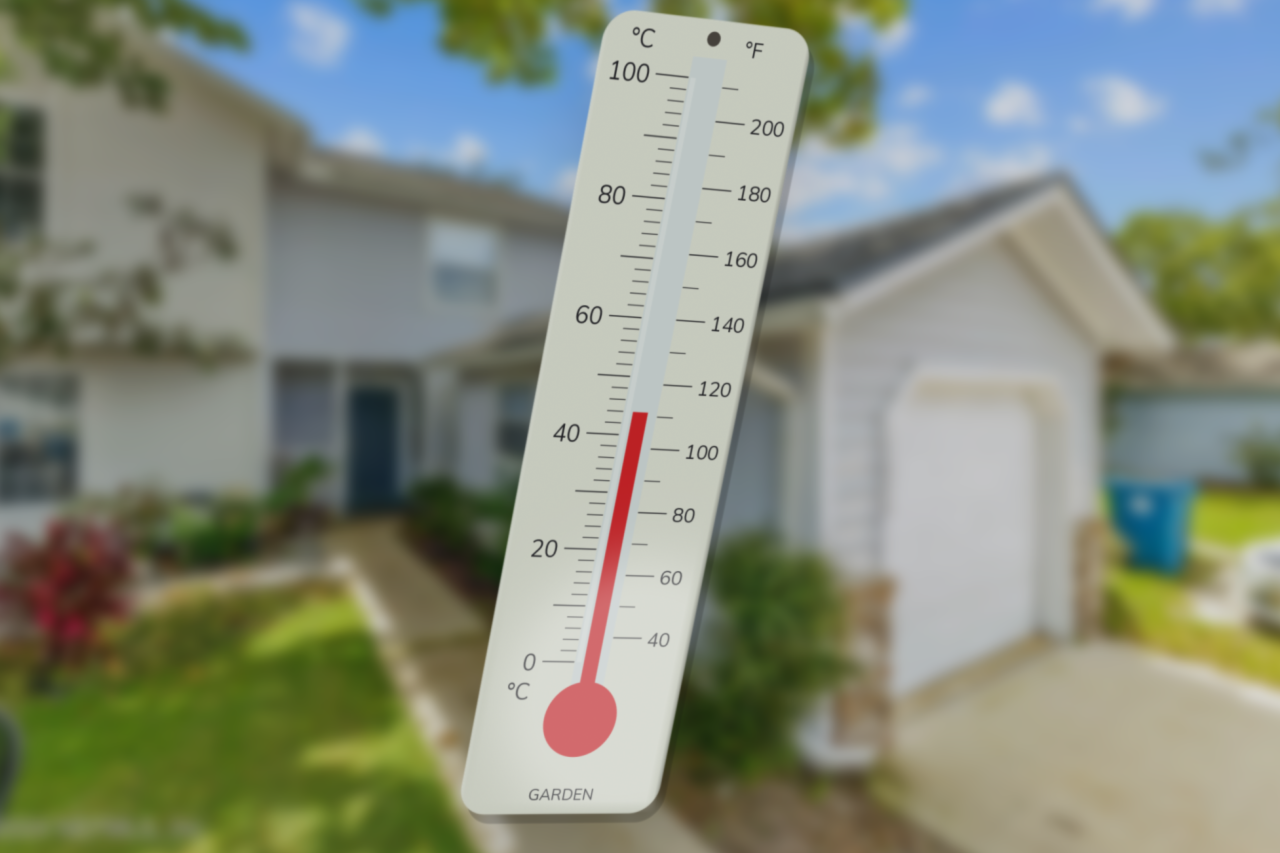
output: **44** °C
